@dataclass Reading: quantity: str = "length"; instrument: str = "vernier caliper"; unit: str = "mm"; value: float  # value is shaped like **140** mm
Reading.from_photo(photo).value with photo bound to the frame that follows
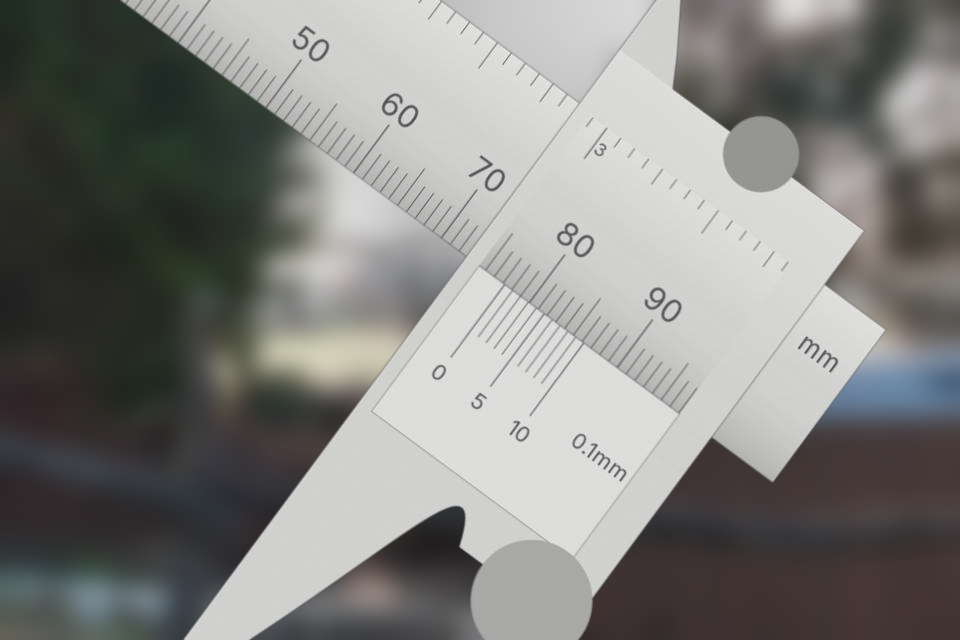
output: **77.2** mm
